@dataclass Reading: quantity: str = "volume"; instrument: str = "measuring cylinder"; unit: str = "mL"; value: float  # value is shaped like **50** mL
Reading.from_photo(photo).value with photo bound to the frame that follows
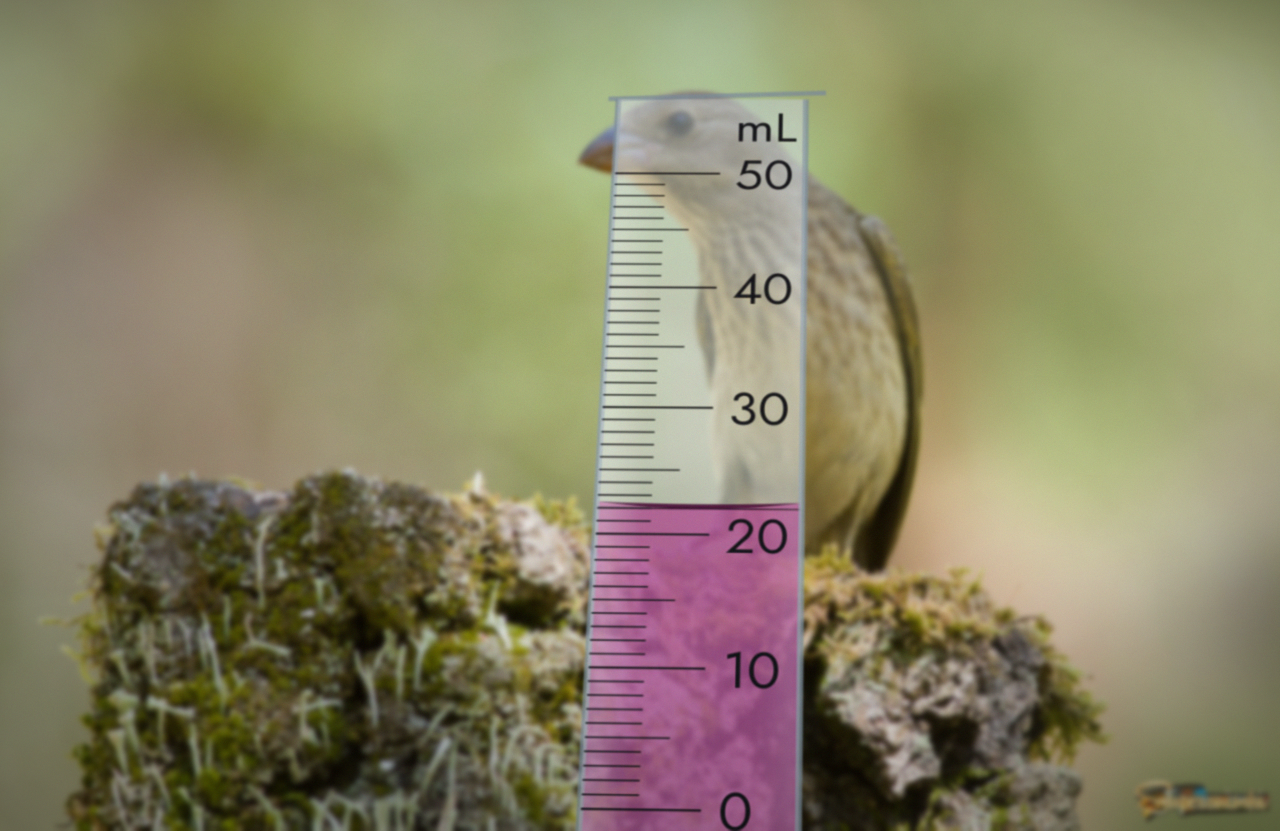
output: **22** mL
